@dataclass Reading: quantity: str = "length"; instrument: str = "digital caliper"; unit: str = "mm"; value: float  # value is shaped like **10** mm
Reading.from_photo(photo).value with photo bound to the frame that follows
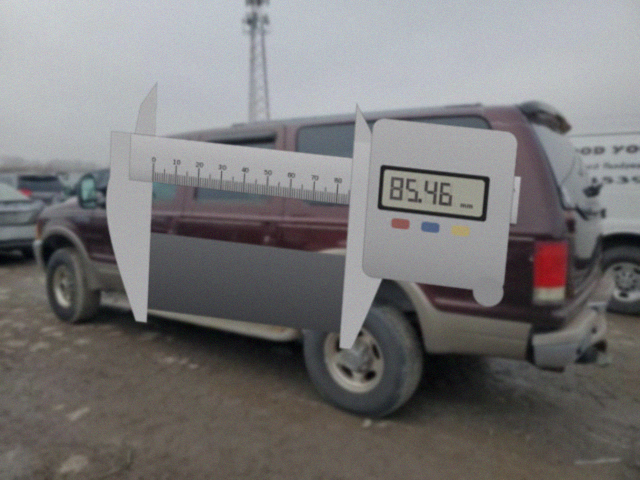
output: **85.46** mm
